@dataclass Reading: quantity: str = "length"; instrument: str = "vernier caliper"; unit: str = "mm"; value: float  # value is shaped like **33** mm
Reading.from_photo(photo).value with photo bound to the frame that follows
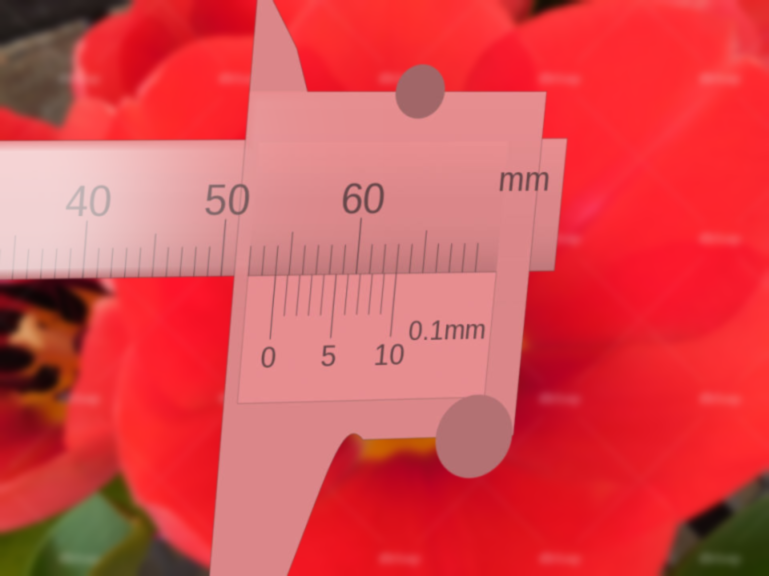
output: **54.0** mm
